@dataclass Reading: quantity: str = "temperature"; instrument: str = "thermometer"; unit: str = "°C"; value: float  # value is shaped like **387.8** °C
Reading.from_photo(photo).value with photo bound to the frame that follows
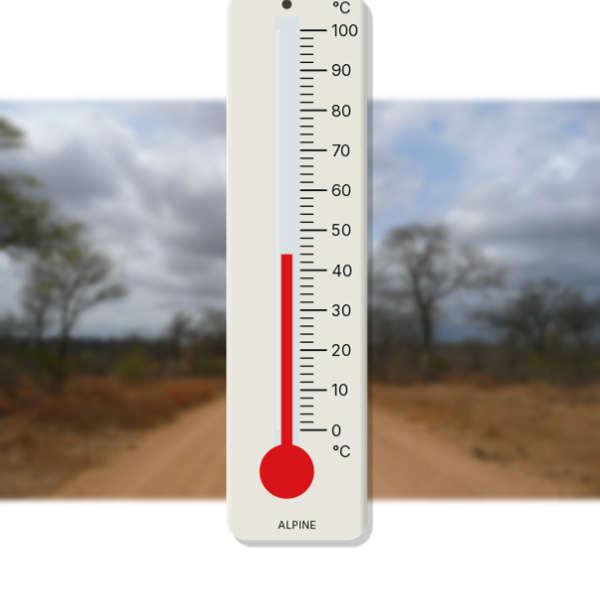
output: **44** °C
